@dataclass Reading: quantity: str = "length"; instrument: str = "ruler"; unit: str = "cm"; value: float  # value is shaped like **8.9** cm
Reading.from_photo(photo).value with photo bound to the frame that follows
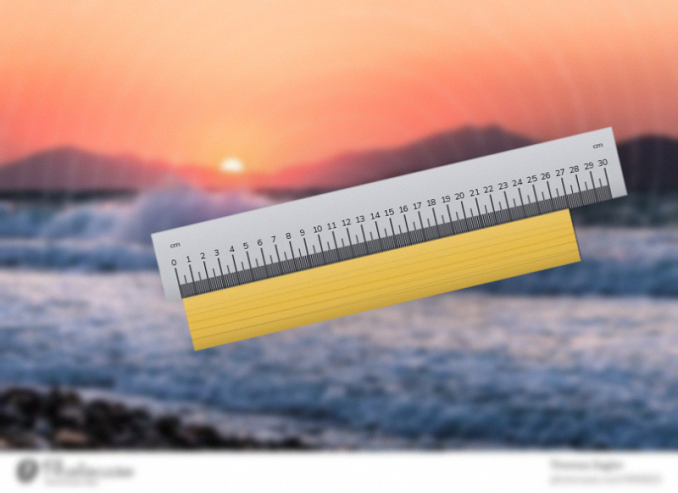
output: **27** cm
